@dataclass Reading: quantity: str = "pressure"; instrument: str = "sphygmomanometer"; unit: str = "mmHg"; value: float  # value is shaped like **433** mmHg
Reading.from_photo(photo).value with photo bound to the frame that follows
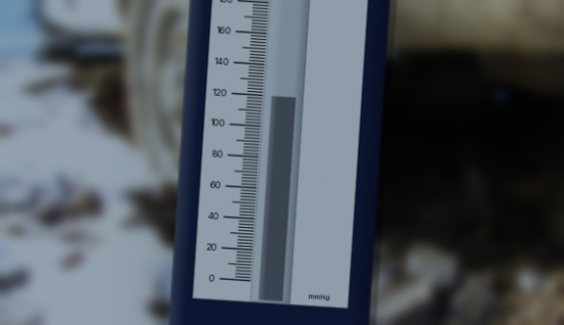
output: **120** mmHg
